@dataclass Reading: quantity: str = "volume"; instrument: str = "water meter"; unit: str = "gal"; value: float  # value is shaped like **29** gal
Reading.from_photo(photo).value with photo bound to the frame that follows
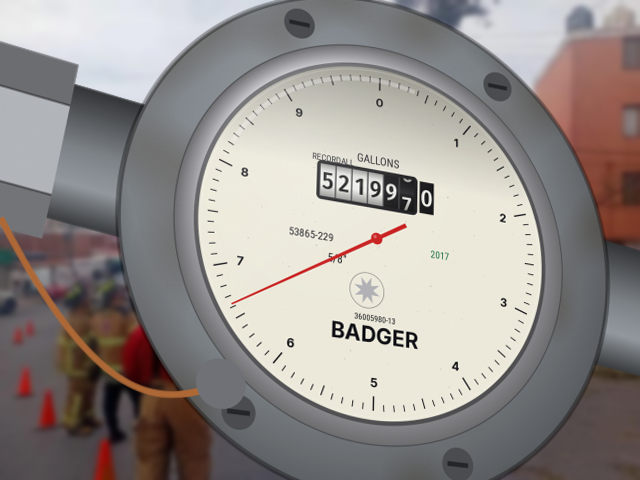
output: **5219966.6** gal
